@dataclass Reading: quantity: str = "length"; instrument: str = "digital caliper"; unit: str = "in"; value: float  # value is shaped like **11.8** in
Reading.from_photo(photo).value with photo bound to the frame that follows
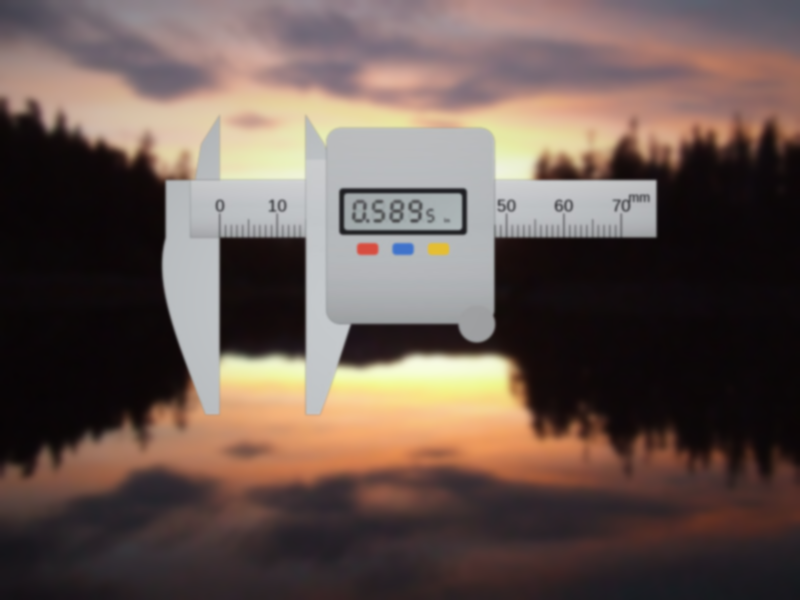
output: **0.5895** in
